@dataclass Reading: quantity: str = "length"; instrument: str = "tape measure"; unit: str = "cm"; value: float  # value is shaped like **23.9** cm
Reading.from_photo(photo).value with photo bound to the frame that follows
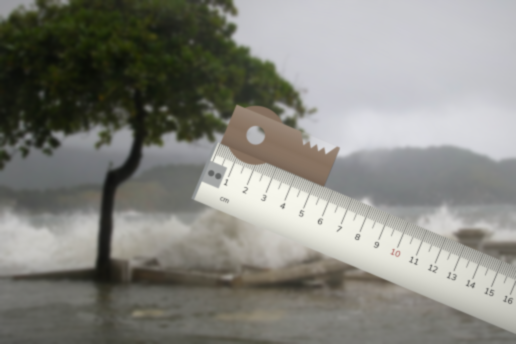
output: **5.5** cm
